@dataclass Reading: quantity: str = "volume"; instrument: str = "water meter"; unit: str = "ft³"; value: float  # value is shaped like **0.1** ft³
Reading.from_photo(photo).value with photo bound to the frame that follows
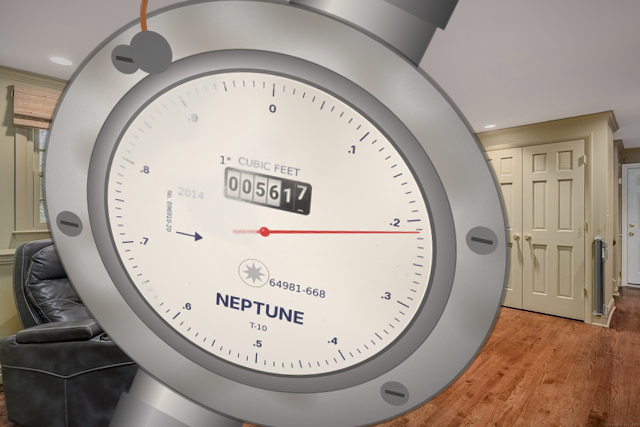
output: **5617.21** ft³
